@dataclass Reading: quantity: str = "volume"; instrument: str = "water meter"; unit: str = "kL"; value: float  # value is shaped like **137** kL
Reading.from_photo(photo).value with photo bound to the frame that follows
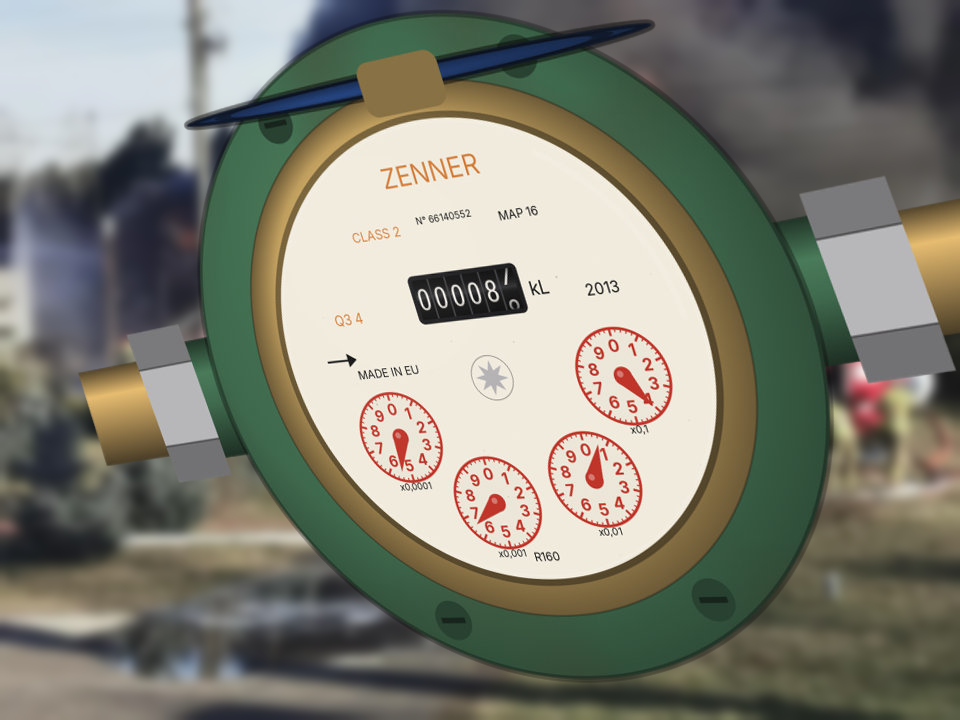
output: **87.4065** kL
